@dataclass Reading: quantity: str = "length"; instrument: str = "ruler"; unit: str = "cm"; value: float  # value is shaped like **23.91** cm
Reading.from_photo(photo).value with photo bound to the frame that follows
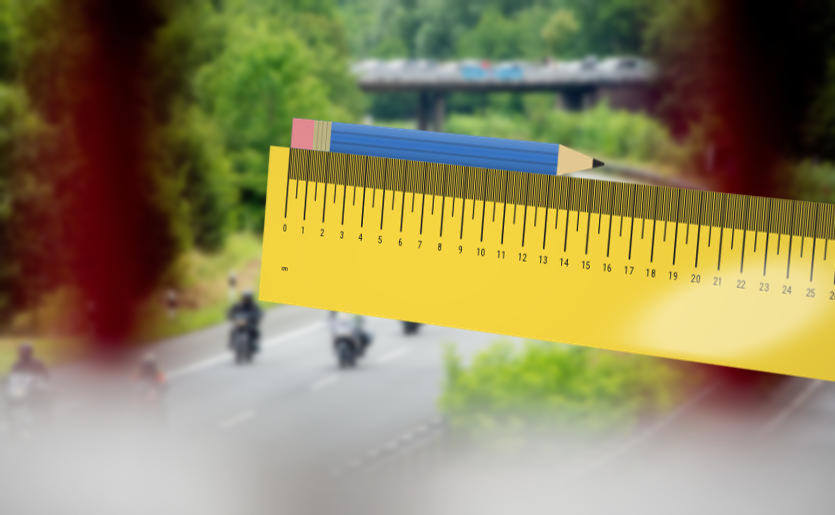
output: **15.5** cm
